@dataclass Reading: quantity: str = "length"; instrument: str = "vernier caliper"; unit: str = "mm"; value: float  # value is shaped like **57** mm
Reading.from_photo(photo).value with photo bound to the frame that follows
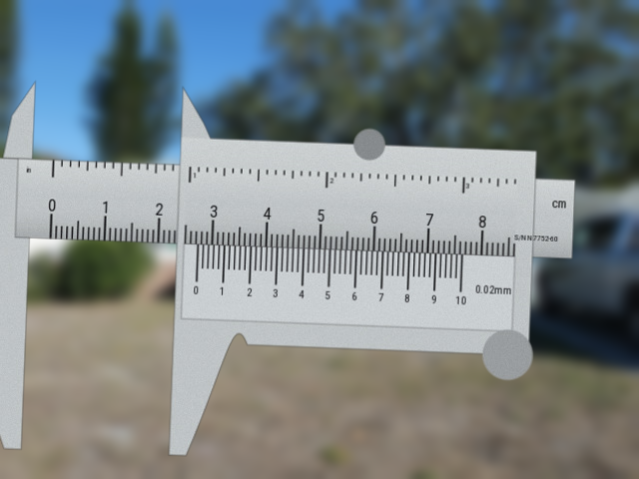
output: **27.4** mm
